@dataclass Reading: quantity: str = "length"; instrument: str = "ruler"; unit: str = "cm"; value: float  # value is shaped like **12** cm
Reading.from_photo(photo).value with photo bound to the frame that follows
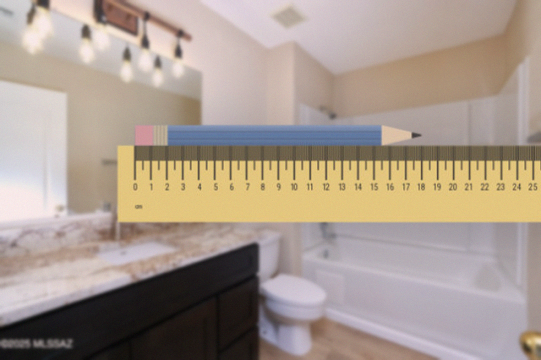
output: **18** cm
